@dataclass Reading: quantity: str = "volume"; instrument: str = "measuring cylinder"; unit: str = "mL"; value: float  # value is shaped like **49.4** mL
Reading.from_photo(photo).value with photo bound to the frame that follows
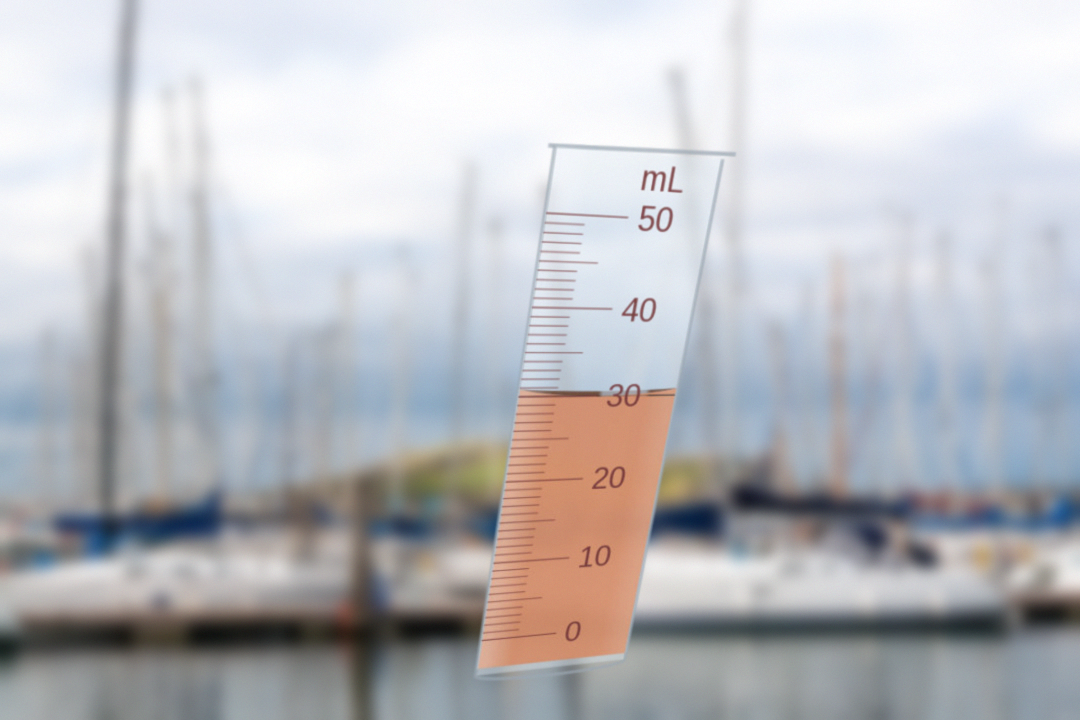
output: **30** mL
